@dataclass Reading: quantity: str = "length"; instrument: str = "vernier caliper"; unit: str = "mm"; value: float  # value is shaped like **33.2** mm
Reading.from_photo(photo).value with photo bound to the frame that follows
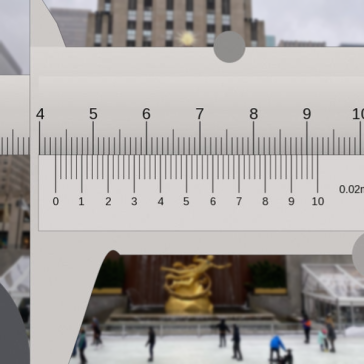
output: **43.0** mm
